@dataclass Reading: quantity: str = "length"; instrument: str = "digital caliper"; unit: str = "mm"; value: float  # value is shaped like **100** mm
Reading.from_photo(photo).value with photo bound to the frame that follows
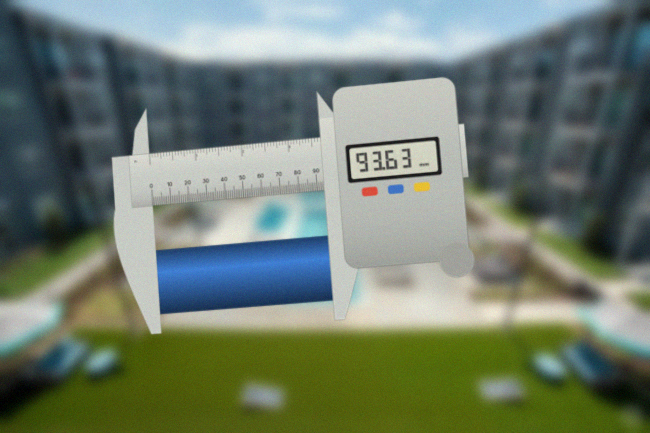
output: **93.63** mm
